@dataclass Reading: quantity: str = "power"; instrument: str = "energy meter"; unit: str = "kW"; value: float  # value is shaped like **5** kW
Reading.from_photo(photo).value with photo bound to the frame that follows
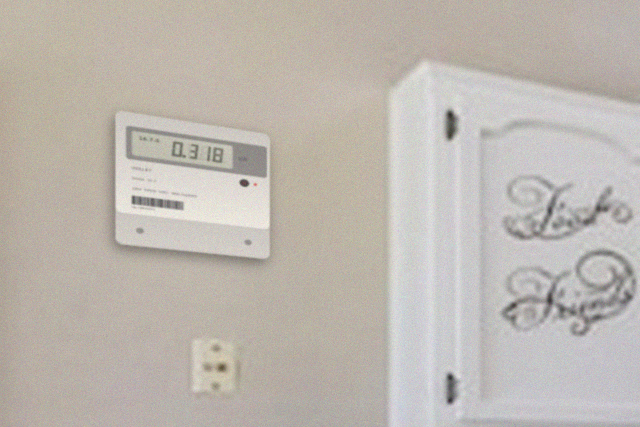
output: **0.318** kW
